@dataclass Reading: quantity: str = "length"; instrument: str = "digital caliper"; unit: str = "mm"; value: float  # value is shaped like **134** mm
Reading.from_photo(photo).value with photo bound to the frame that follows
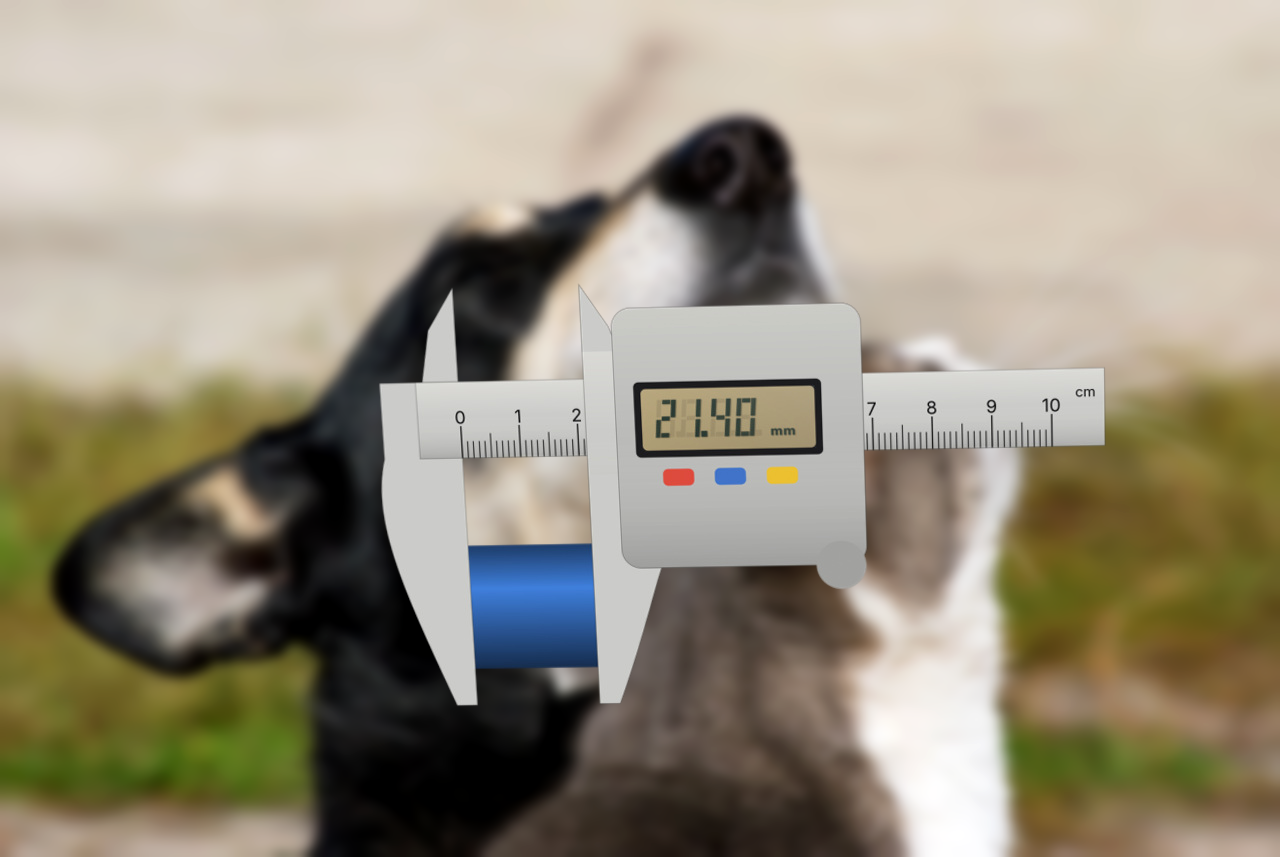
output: **21.40** mm
